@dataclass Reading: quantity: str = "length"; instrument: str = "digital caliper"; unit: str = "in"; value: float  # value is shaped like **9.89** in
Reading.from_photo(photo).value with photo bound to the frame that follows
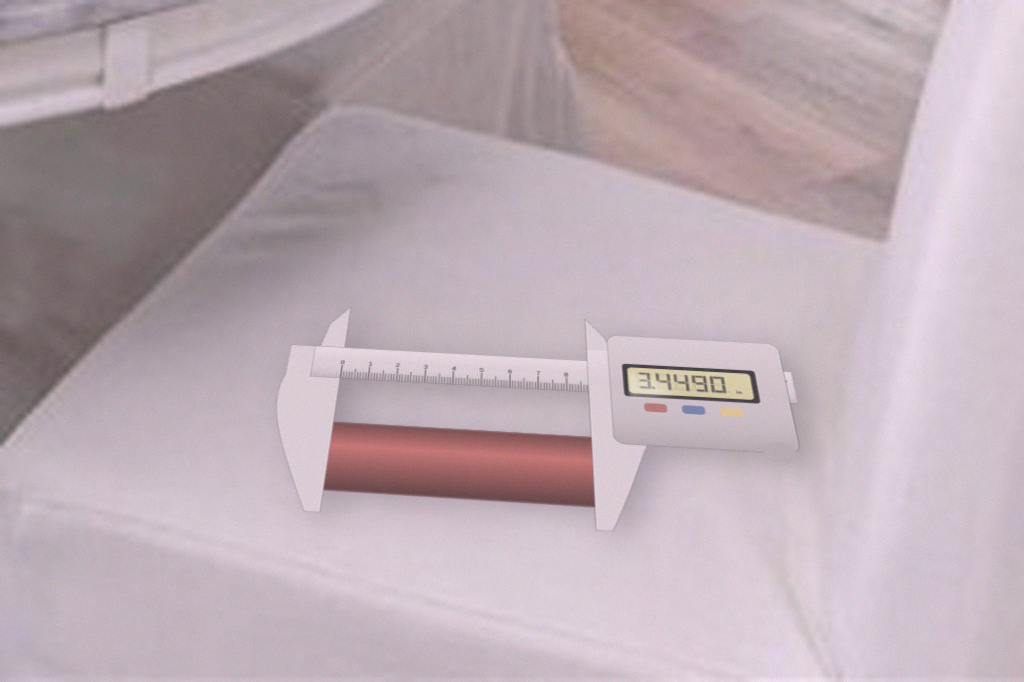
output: **3.4490** in
